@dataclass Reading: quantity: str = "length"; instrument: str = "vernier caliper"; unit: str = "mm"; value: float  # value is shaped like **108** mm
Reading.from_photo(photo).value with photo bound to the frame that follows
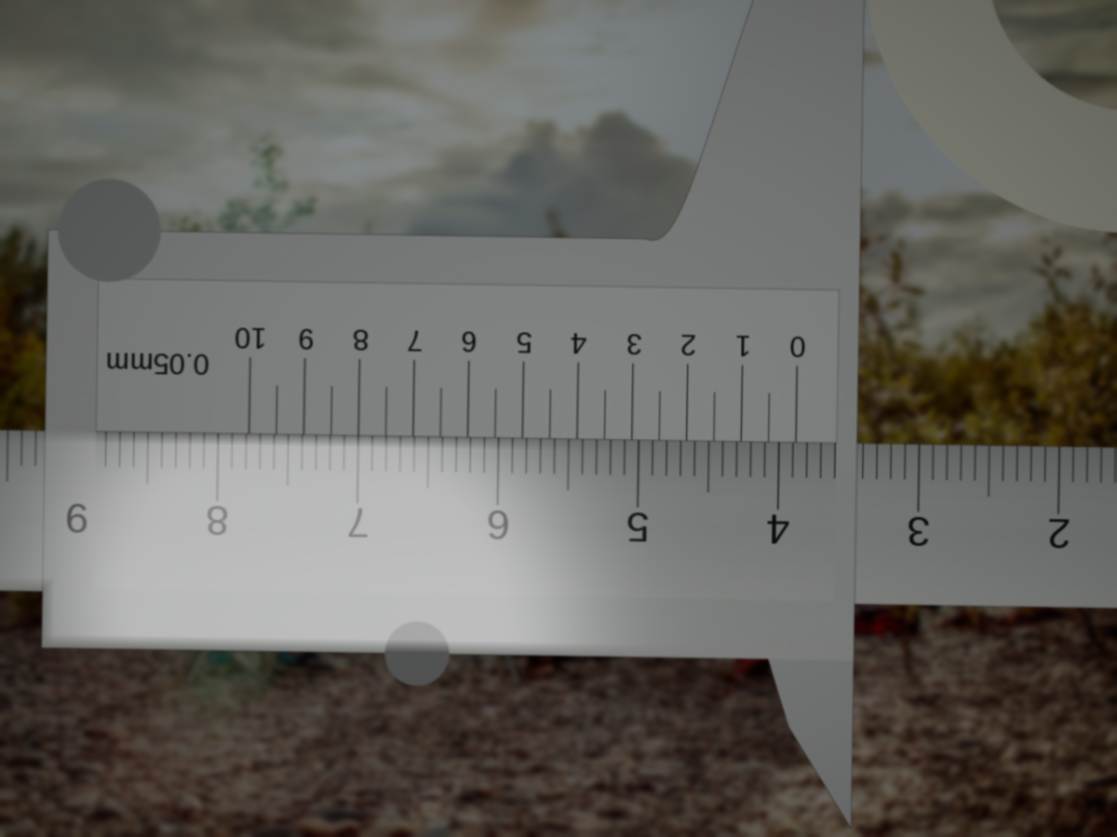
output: **38.8** mm
